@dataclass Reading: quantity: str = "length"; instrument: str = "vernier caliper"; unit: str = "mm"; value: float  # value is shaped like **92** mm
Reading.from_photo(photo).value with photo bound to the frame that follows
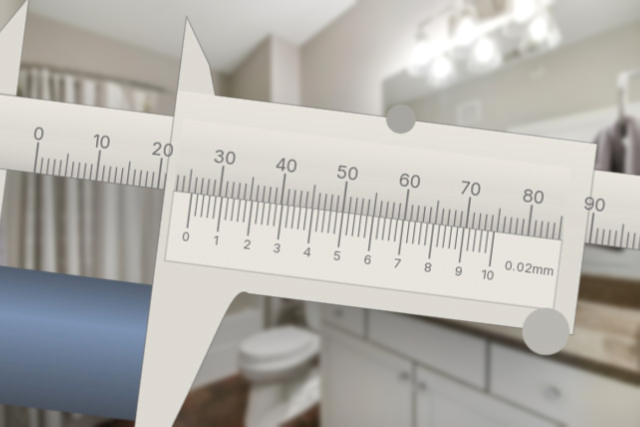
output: **25.5** mm
